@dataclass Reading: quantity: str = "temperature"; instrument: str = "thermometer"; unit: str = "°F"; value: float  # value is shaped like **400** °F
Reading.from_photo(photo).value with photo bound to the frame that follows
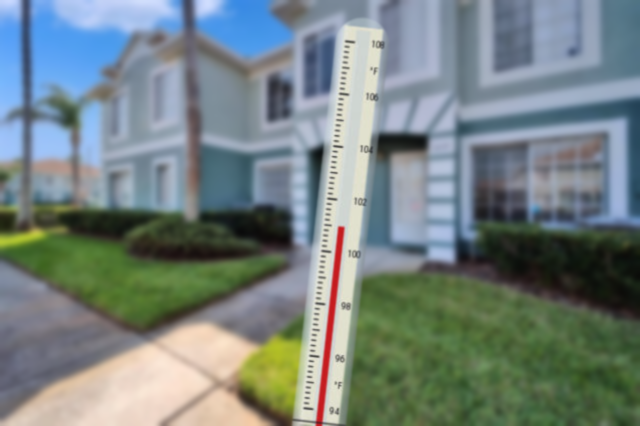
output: **101** °F
